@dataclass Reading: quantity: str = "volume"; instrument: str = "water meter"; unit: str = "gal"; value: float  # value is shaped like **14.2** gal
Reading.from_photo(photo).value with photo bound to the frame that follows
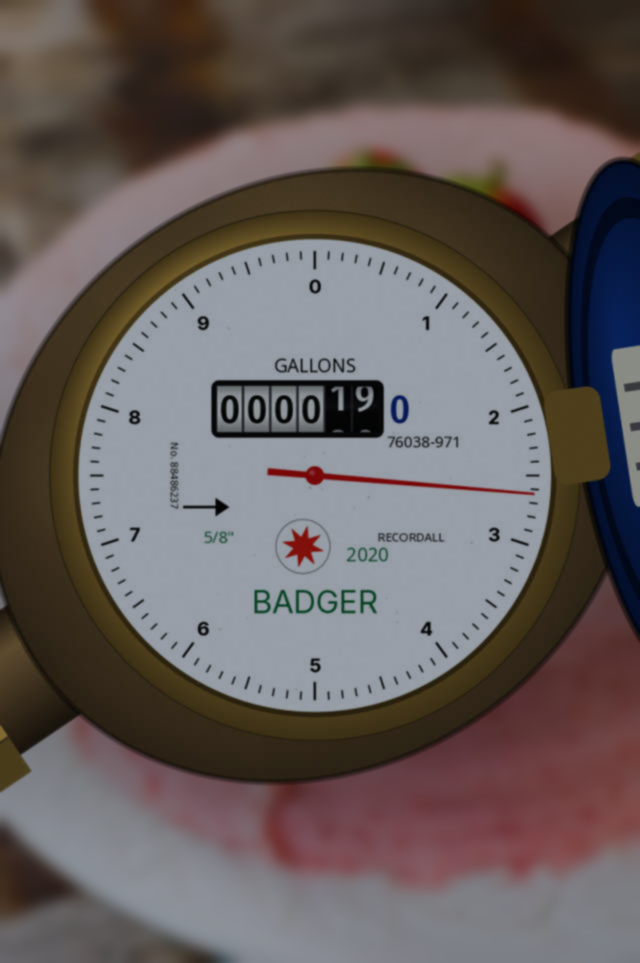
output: **192.6** gal
